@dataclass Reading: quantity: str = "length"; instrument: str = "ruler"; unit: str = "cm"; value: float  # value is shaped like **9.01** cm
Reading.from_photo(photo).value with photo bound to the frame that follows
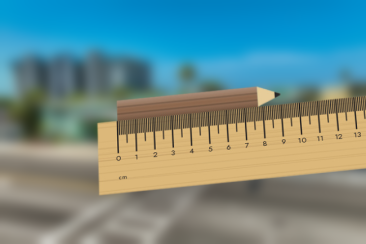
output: **9** cm
